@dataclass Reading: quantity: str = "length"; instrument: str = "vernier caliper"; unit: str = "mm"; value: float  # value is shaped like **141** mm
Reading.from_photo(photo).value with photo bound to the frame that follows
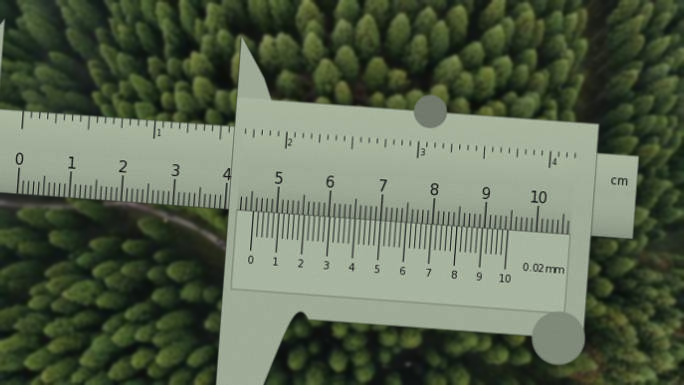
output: **45.5** mm
